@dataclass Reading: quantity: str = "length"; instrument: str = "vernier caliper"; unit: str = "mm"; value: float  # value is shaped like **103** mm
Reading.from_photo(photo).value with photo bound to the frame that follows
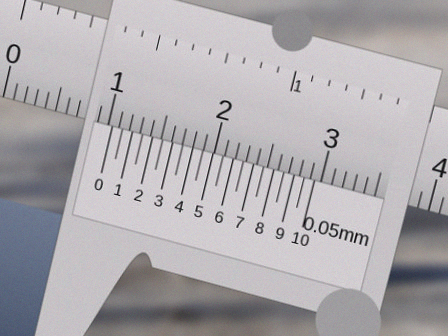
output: **10.4** mm
